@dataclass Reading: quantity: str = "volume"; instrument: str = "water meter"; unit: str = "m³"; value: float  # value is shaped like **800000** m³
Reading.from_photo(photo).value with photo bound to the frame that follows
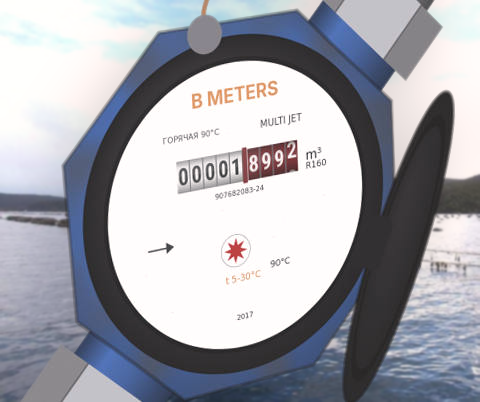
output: **1.8992** m³
